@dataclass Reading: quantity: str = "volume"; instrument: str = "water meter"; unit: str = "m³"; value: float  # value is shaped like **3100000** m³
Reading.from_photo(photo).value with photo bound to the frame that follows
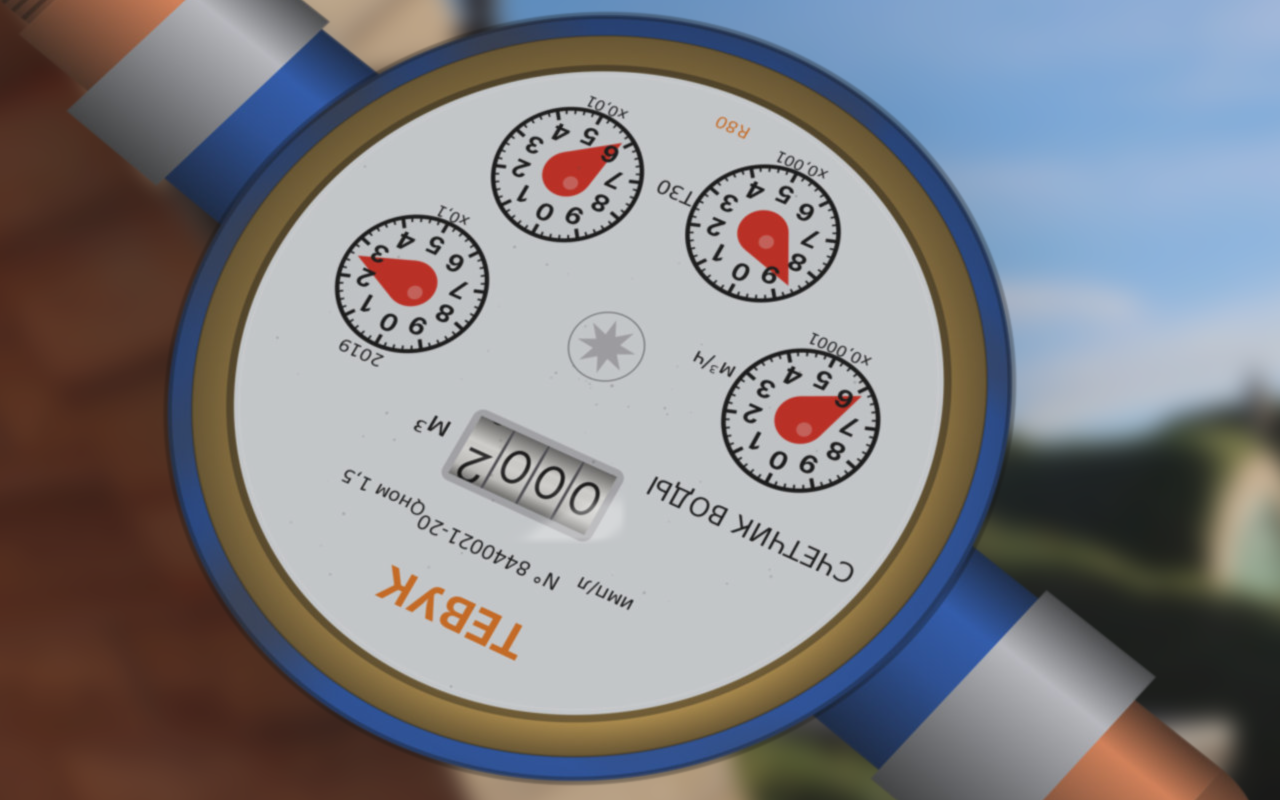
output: **2.2586** m³
